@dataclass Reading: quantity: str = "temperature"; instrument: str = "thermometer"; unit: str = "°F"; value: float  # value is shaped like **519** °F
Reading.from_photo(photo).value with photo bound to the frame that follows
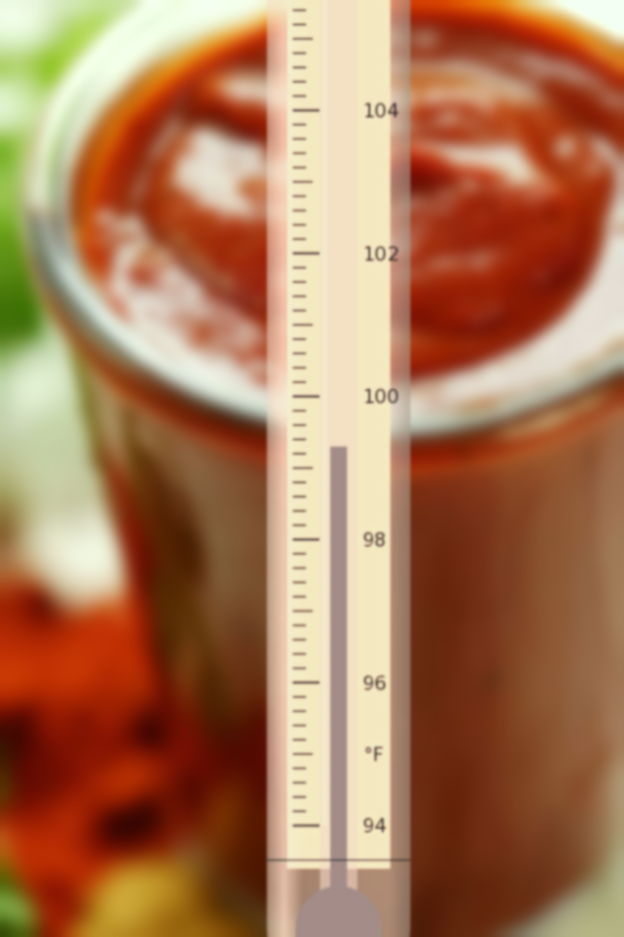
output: **99.3** °F
